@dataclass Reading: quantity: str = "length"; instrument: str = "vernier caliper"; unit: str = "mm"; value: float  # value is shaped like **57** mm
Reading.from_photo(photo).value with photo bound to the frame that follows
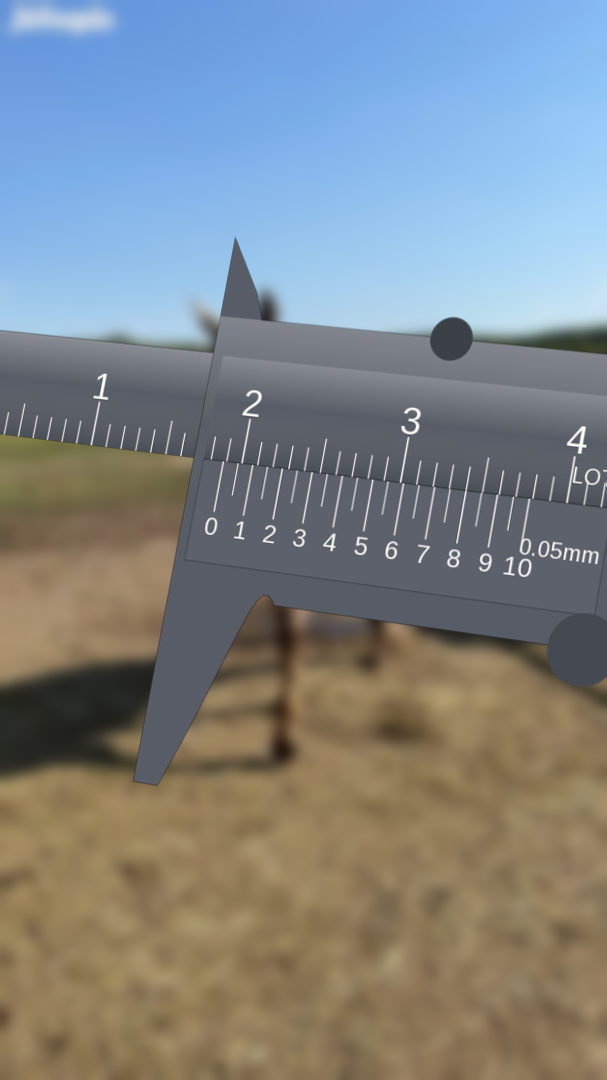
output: **18.8** mm
